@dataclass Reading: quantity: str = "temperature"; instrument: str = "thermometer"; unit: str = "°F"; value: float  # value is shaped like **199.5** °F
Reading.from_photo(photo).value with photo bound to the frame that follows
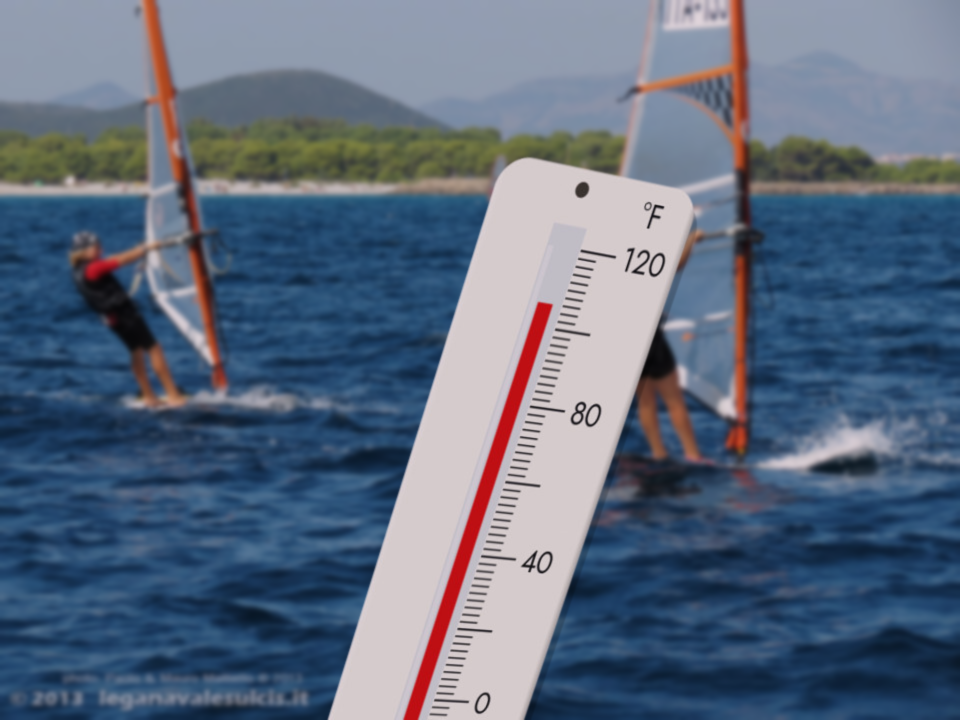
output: **106** °F
